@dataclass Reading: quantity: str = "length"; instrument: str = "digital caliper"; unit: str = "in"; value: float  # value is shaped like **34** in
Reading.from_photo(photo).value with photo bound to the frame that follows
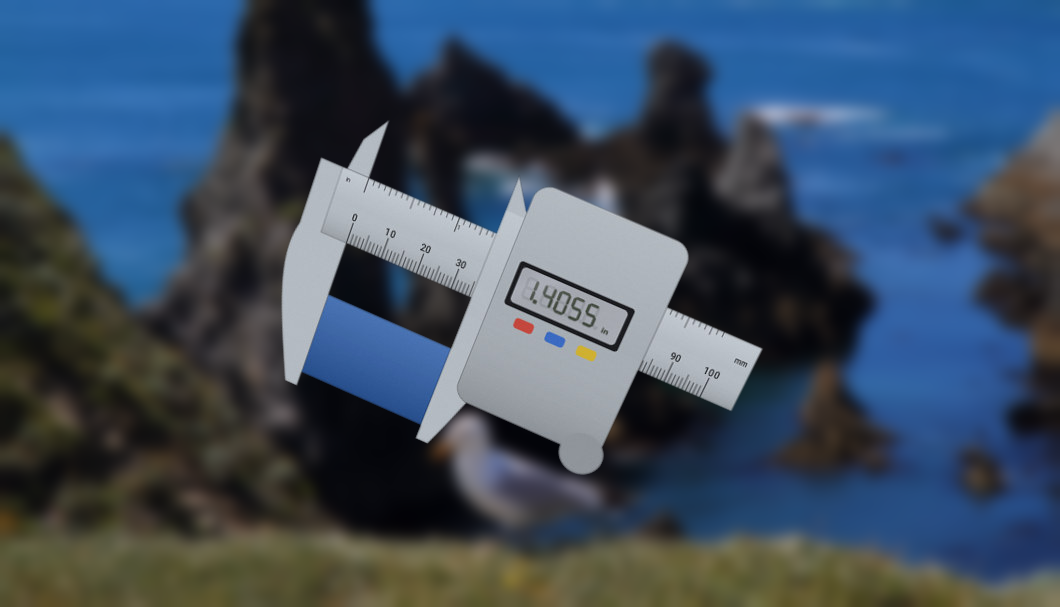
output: **1.4055** in
